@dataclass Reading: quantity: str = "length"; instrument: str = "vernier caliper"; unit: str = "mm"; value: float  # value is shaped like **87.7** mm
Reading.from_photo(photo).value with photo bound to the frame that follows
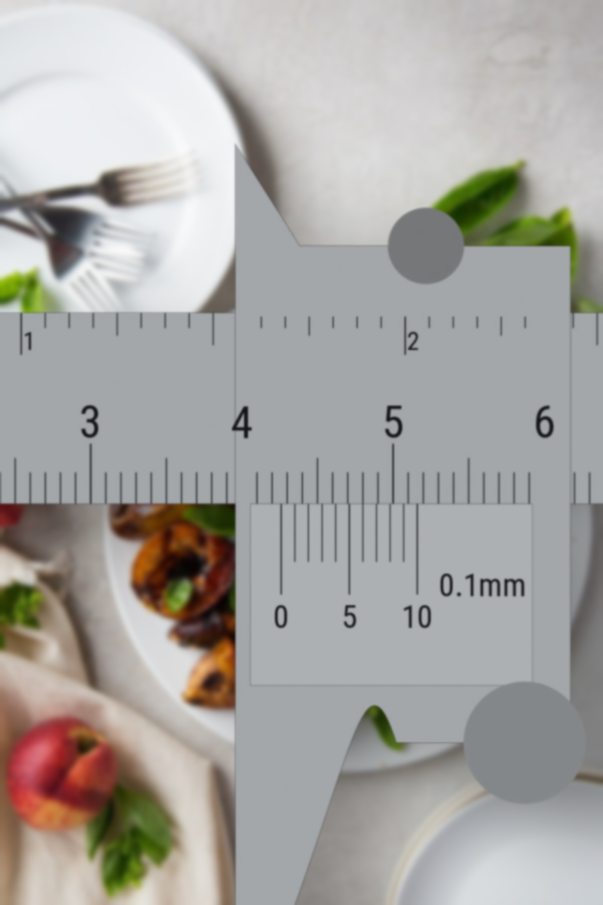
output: **42.6** mm
